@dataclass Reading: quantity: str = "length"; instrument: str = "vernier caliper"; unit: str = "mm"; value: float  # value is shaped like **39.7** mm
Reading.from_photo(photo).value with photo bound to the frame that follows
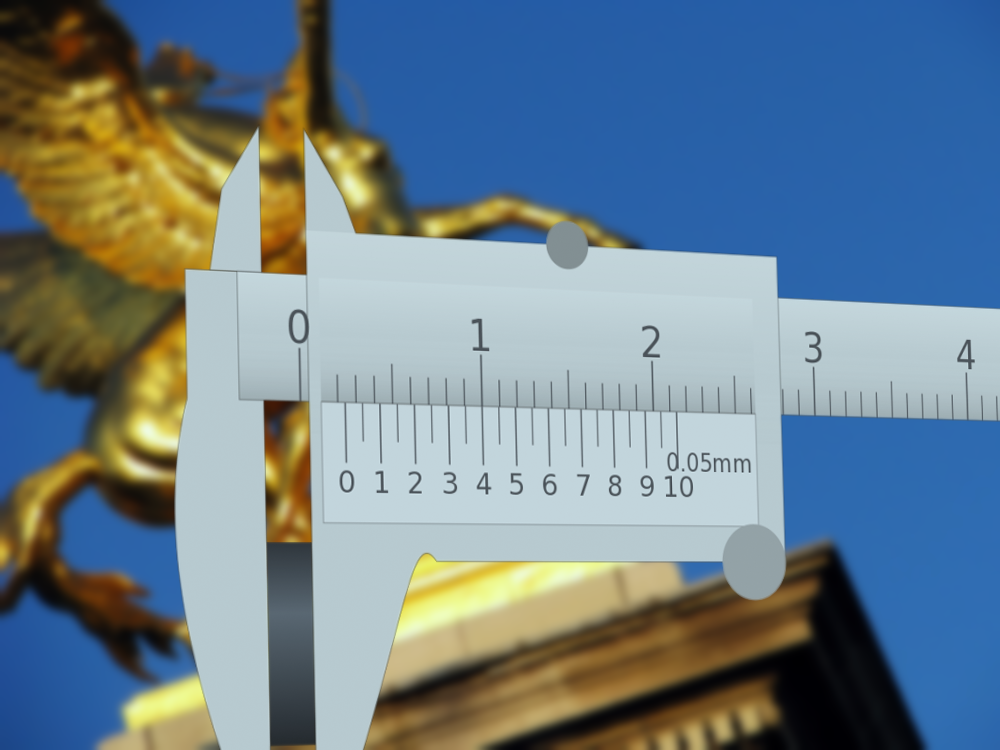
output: **2.4** mm
